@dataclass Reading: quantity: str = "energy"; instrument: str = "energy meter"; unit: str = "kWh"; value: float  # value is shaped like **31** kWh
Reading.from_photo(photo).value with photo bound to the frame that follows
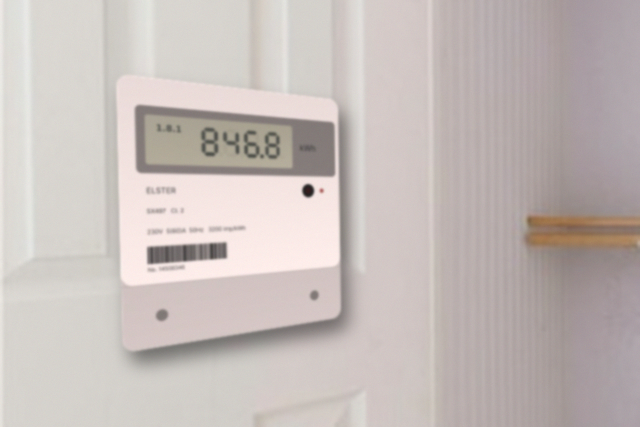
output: **846.8** kWh
